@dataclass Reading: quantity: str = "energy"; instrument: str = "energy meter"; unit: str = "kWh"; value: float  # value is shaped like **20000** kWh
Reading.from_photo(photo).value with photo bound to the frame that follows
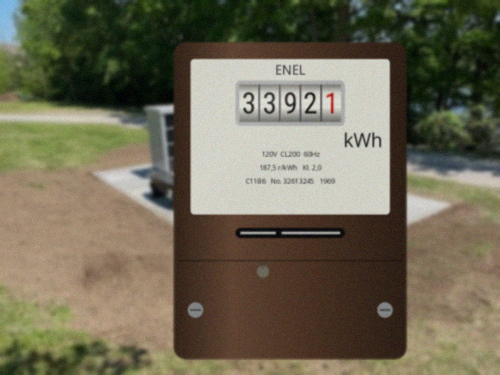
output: **3392.1** kWh
